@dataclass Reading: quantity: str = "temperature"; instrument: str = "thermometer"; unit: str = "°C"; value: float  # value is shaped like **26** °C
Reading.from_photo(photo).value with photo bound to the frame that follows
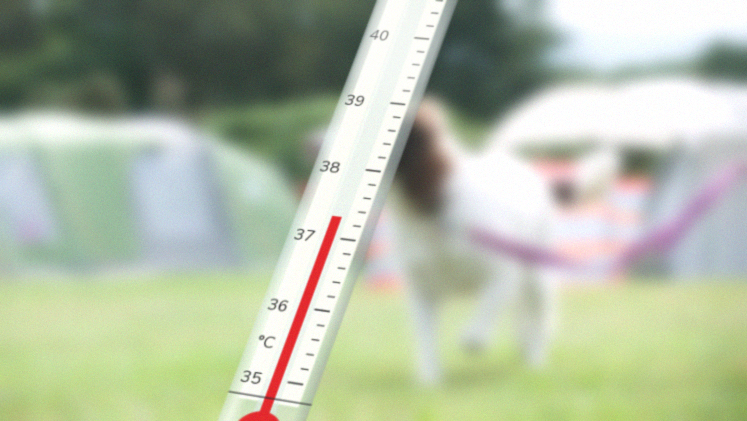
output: **37.3** °C
